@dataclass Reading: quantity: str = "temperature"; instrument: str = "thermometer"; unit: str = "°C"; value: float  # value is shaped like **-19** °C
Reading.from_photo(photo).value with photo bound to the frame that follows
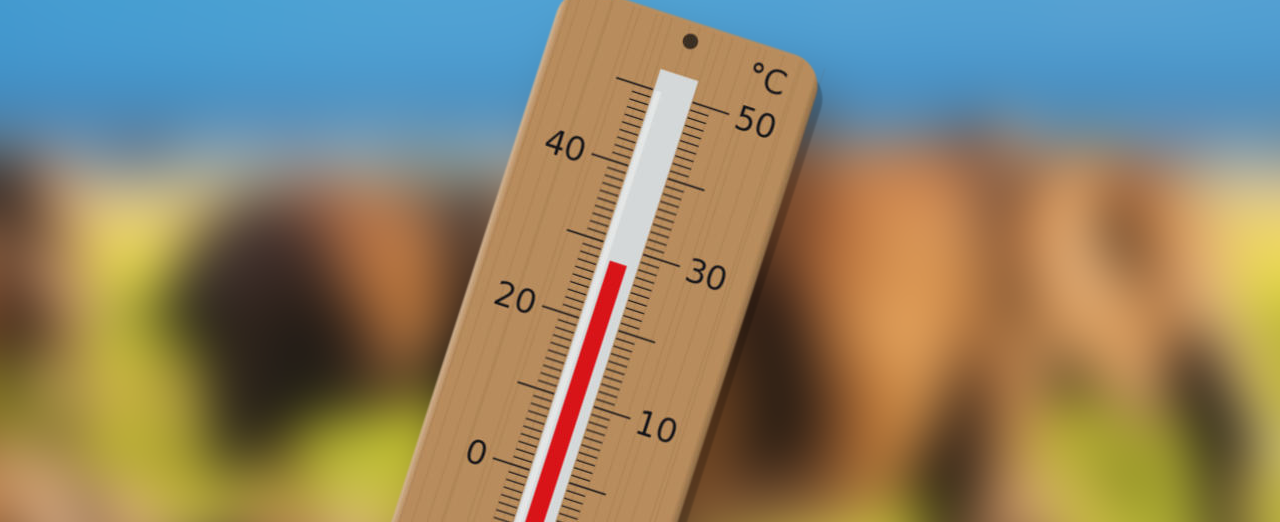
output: **28** °C
